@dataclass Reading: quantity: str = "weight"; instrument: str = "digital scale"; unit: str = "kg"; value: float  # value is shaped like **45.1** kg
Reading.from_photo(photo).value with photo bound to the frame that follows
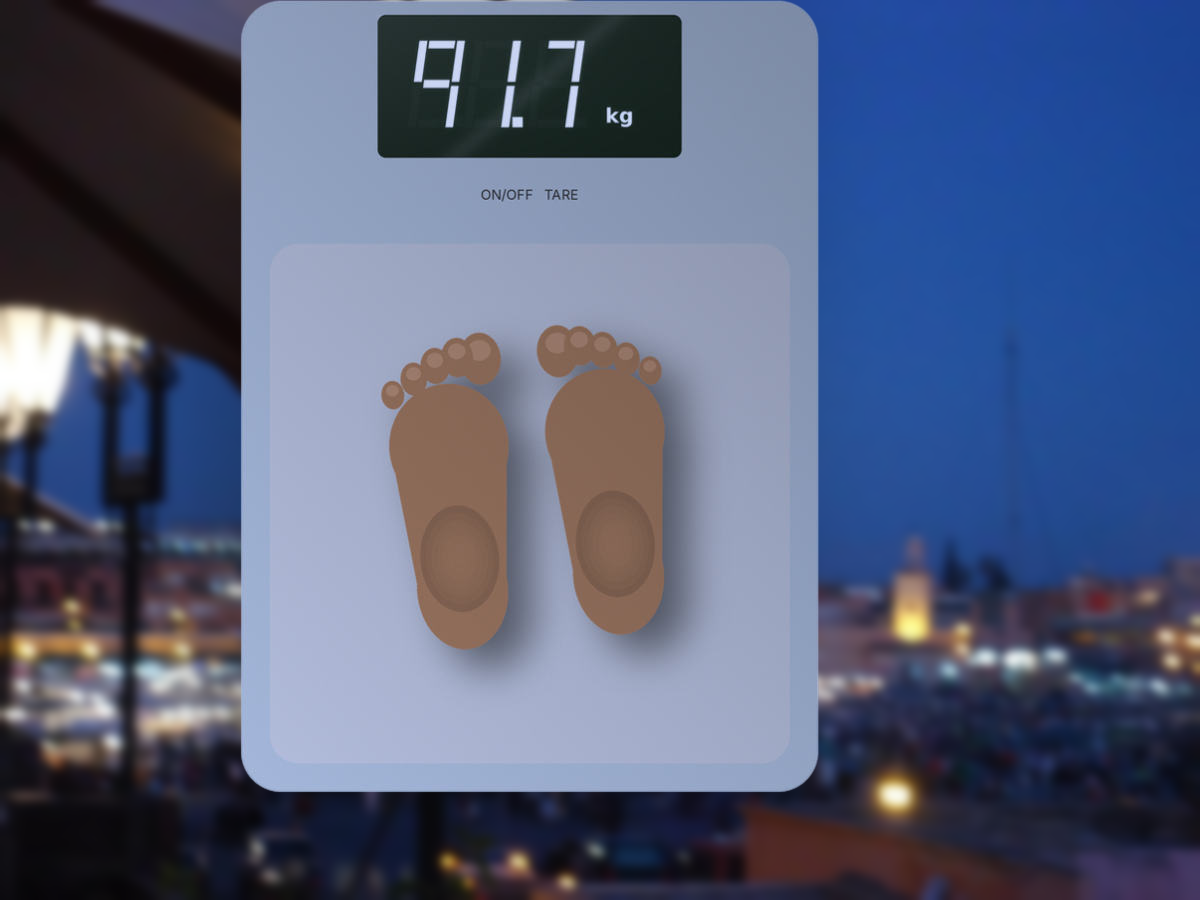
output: **91.7** kg
